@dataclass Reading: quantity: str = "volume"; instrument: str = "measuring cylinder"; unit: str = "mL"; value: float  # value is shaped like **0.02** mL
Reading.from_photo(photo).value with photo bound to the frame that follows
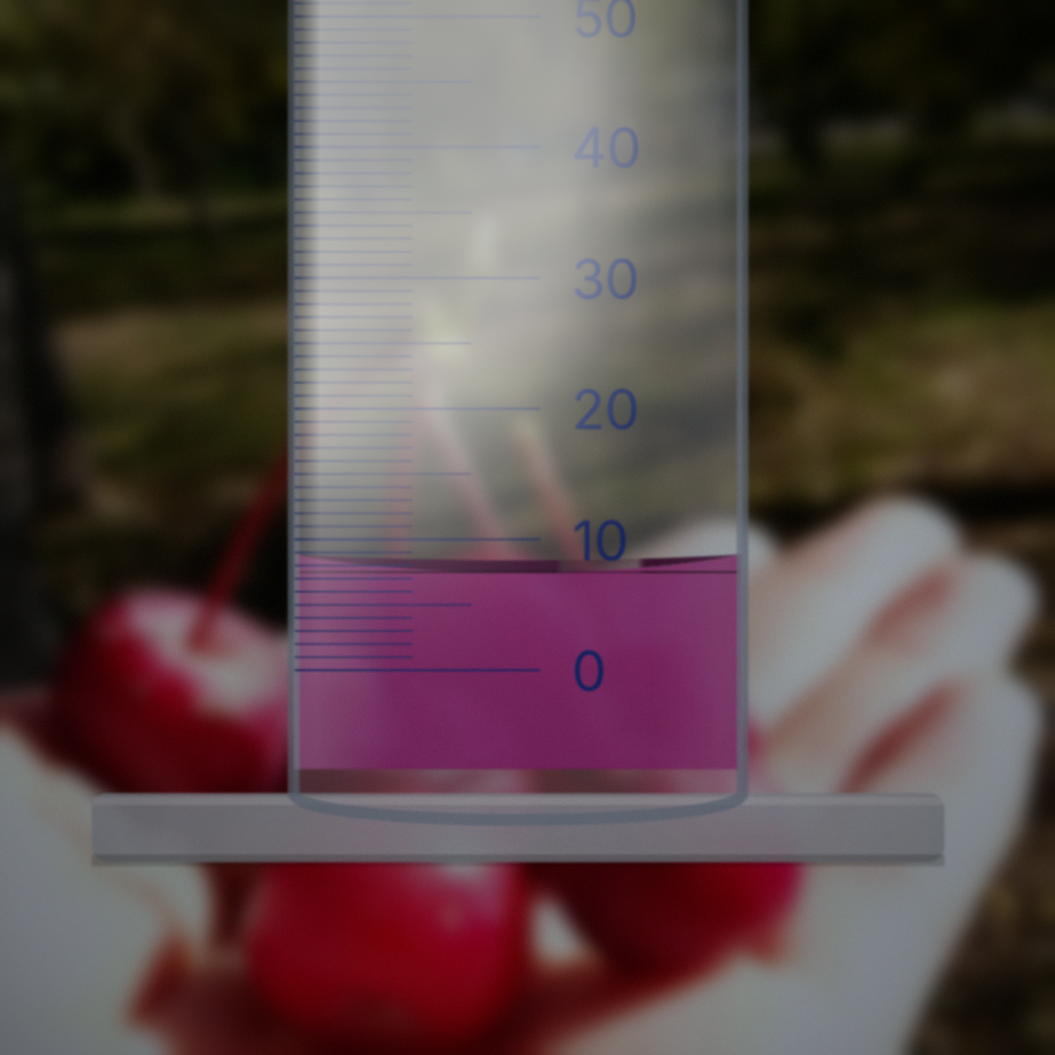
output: **7.5** mL
